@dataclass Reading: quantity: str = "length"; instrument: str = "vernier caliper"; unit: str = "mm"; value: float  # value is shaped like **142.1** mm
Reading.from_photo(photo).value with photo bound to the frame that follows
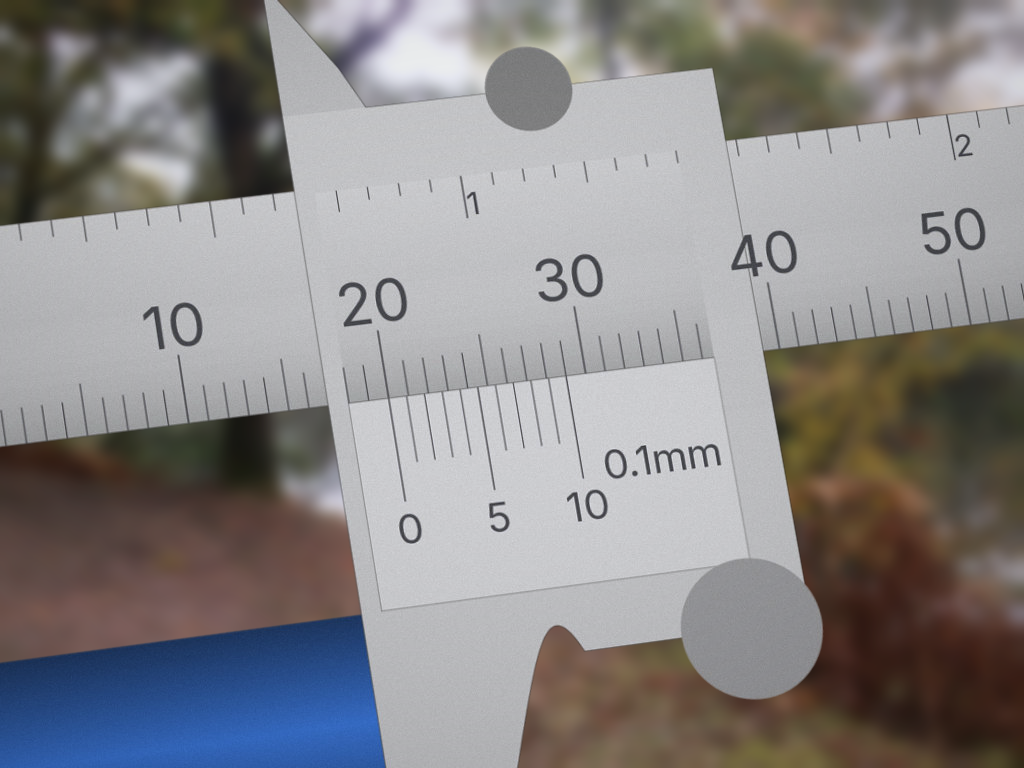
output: **20.0** mm
